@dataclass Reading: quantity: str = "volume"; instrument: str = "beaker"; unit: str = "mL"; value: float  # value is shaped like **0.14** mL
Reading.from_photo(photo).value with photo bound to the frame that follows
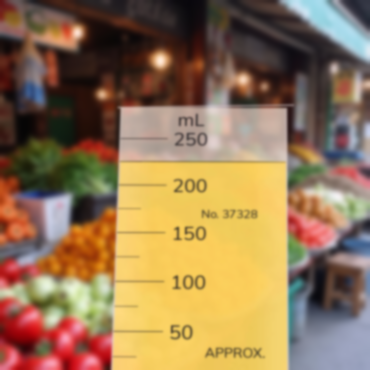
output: **225** mL
